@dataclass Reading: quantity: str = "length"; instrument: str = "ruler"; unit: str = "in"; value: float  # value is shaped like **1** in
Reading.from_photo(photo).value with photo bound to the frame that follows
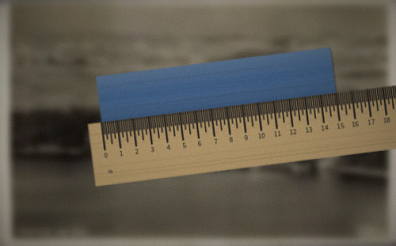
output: **15** in
